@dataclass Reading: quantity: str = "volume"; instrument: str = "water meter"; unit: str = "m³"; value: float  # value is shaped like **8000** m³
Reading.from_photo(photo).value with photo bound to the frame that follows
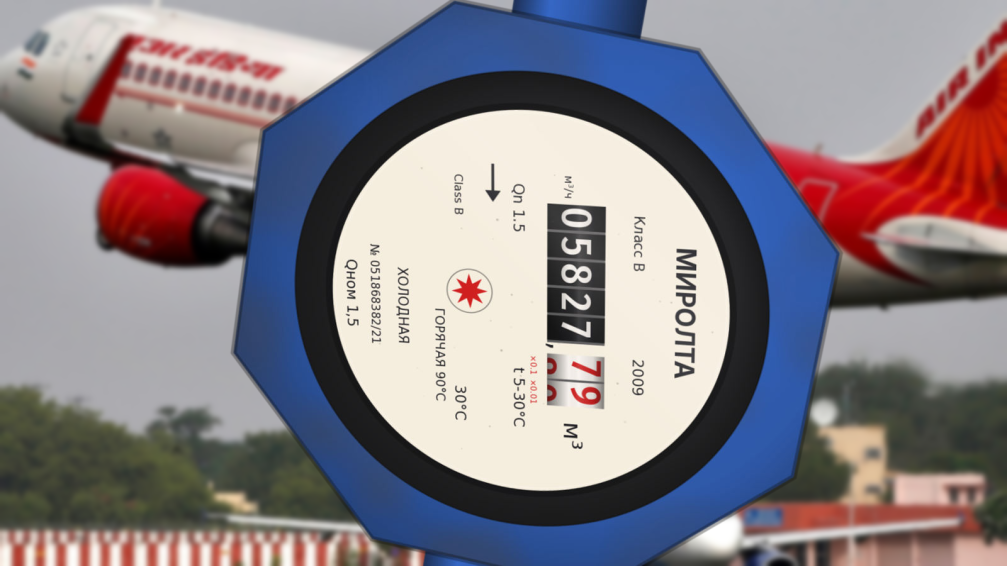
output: **5827.79** m³
